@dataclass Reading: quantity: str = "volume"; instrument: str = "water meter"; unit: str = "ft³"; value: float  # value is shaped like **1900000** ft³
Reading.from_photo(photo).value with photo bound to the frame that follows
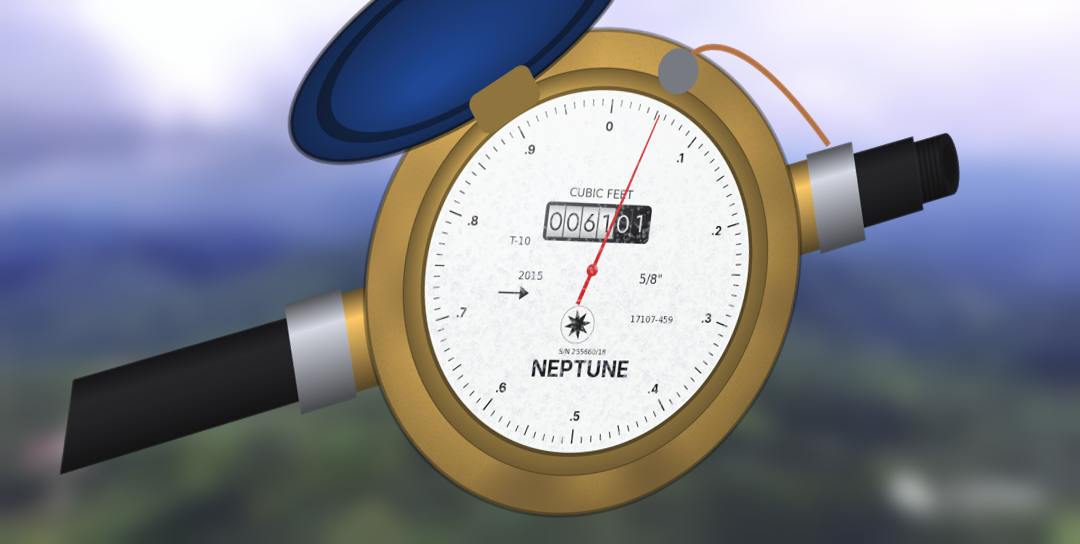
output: **6101.05** ft³
